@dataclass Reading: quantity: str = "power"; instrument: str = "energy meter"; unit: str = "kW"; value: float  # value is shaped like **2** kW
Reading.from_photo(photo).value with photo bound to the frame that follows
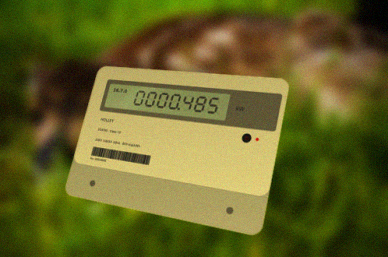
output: **0.485** kW
